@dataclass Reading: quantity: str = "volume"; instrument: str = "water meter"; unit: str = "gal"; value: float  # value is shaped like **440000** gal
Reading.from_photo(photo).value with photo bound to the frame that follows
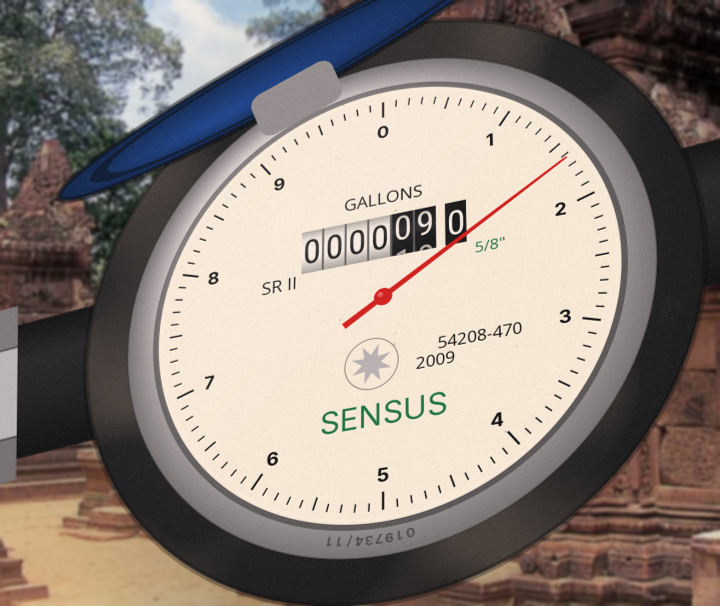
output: **91.6** gal
